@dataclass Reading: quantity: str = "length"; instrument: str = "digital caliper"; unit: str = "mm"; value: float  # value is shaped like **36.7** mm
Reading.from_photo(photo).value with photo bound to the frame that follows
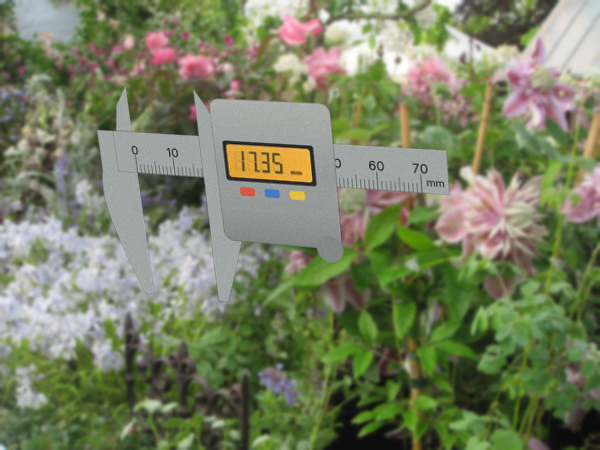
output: **17.35** mm
